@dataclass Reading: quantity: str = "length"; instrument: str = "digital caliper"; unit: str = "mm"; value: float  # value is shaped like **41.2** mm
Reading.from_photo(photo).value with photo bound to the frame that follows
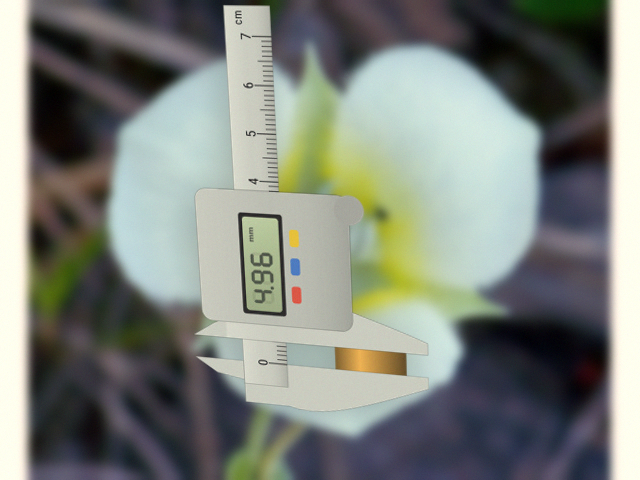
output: **4.96** mm
